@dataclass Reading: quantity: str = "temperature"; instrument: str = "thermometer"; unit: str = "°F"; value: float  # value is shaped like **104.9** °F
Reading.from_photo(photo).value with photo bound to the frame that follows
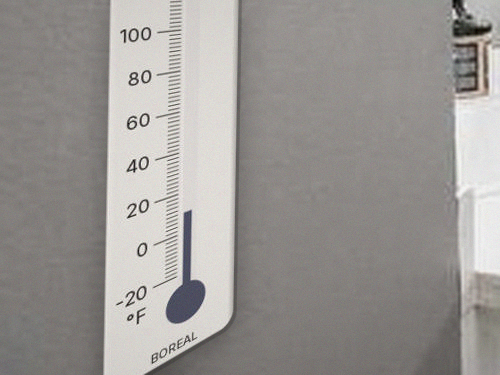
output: **10** °F
